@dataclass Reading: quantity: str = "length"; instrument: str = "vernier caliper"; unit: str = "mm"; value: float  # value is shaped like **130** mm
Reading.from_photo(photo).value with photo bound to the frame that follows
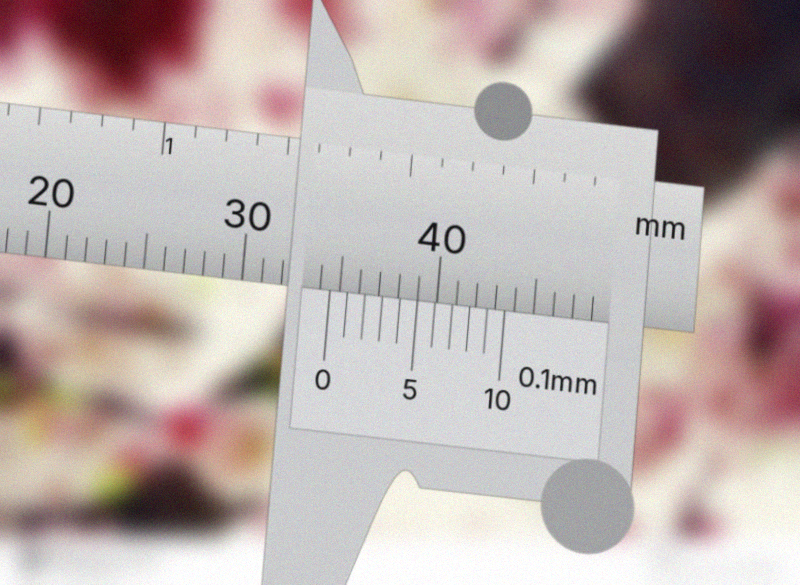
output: **34.5** mm
